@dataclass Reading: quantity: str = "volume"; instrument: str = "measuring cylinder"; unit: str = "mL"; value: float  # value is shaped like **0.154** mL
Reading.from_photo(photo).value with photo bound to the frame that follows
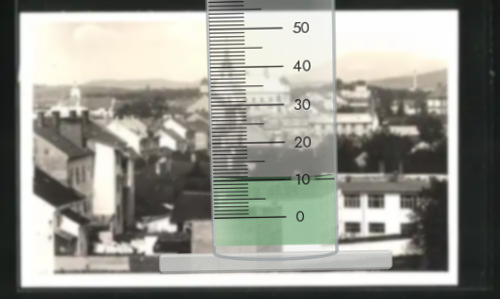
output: **10** mL
